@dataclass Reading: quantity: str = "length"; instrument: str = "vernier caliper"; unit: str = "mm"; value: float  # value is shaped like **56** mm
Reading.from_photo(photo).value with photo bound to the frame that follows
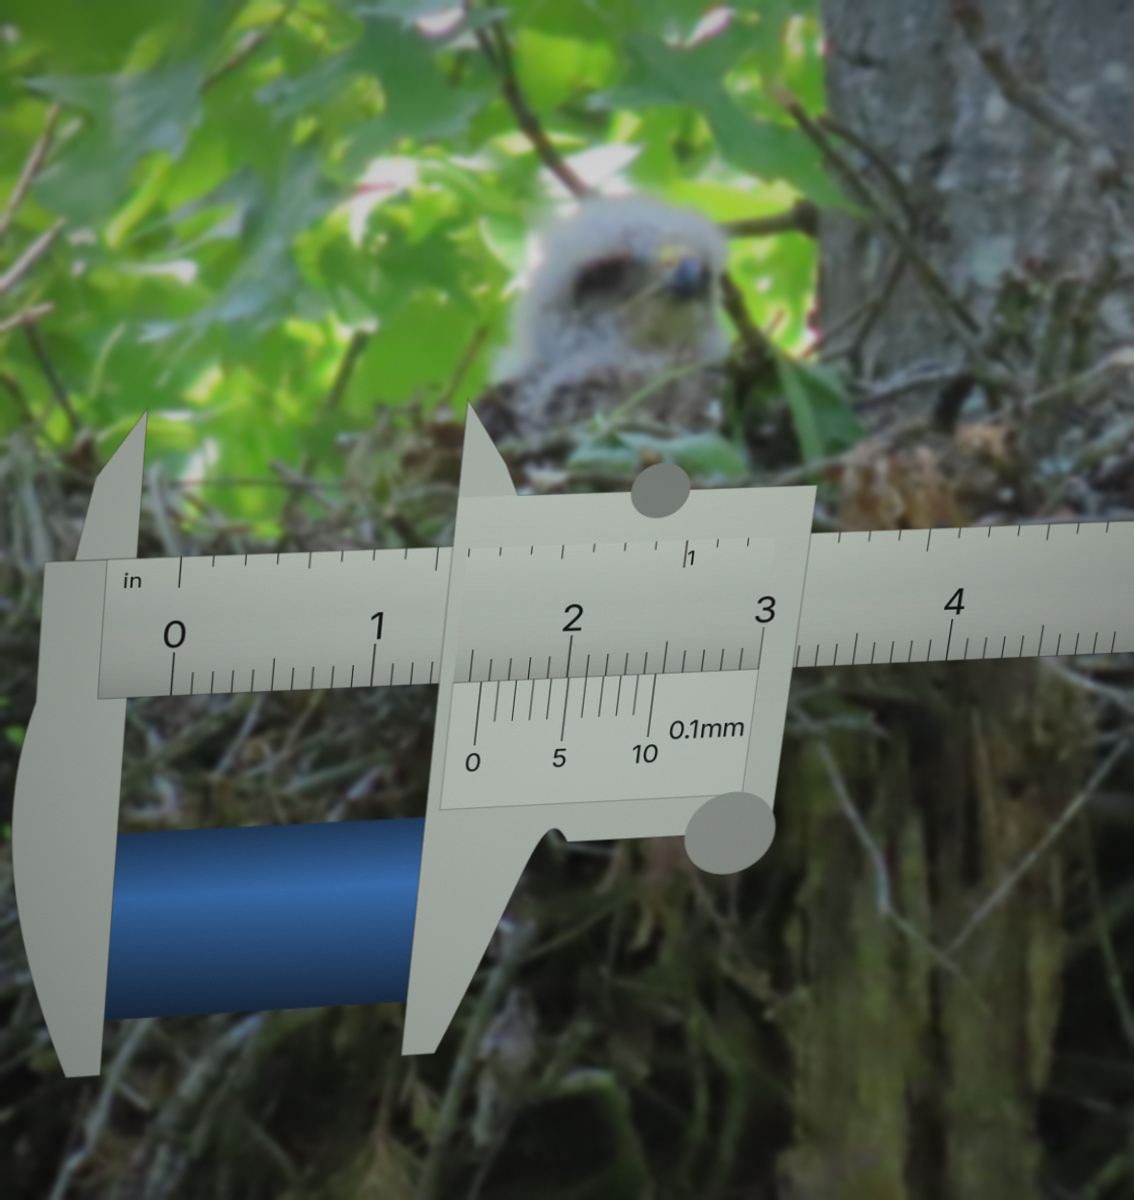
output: **15.6** mm
